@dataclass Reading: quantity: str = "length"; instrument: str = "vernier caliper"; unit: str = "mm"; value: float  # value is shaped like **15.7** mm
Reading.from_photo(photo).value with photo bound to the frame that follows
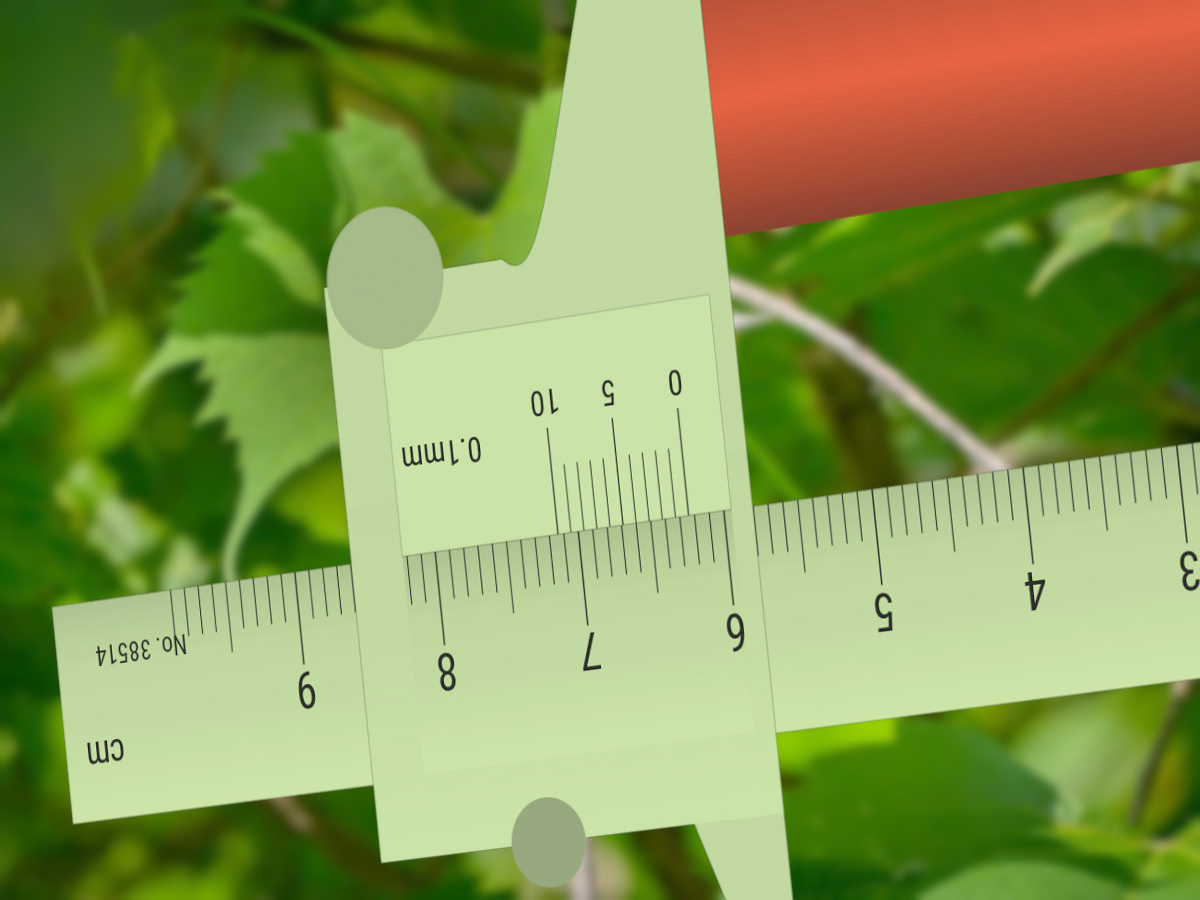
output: **62.4** mm
